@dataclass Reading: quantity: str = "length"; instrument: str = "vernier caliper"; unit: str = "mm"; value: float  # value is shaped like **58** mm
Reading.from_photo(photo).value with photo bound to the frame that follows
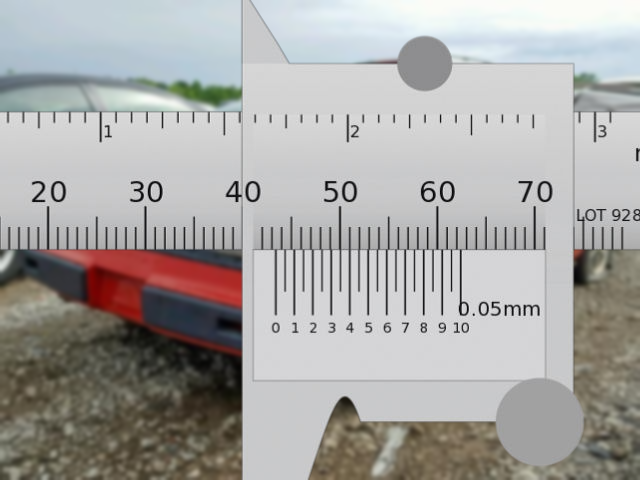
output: **43.4** mm
